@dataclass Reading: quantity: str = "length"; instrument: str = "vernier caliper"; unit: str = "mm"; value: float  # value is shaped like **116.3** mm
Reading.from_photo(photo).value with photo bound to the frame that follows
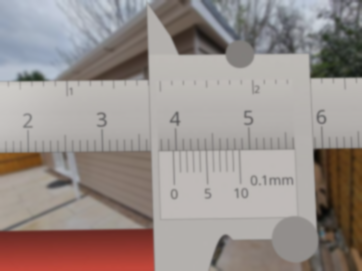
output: **39.6** mm
